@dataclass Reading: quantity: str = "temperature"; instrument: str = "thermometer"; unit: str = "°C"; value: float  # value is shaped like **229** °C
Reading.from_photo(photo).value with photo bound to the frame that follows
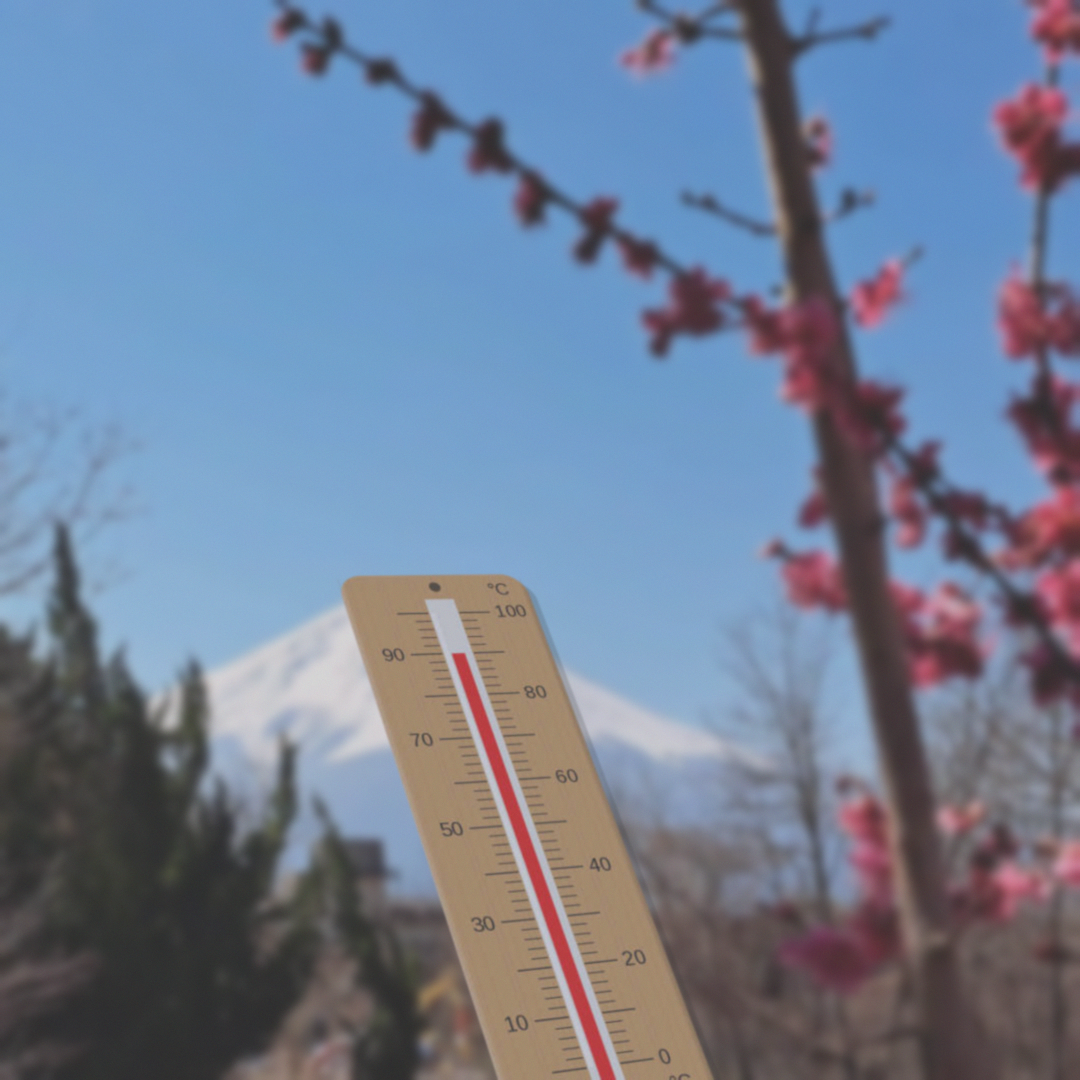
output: **90** °C
